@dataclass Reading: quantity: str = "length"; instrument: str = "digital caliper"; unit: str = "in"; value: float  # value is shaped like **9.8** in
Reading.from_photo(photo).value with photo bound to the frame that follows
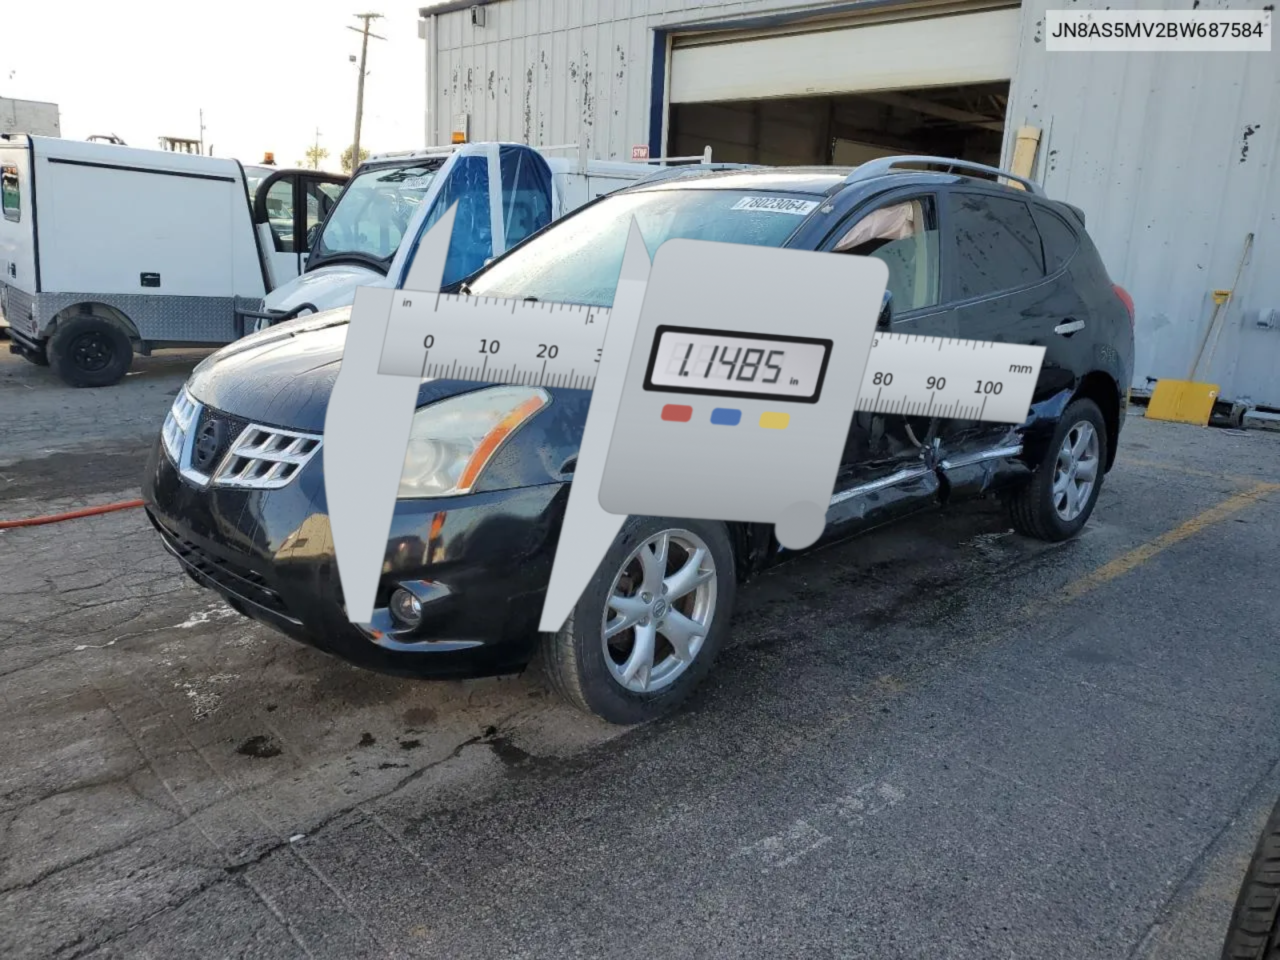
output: **1.1485** in
